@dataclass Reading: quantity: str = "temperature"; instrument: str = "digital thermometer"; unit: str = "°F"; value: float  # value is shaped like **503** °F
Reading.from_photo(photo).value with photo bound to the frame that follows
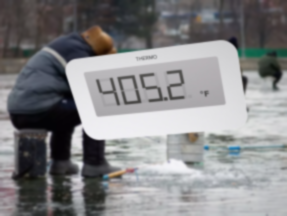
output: **405.2** °F
